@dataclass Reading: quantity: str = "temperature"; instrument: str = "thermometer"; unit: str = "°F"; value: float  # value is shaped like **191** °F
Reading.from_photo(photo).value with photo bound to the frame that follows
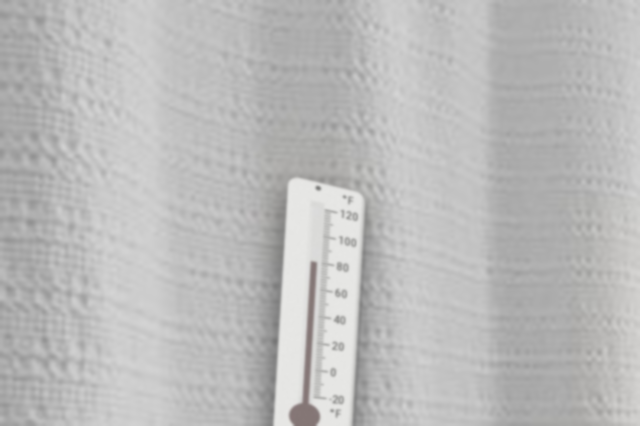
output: **80** °F
